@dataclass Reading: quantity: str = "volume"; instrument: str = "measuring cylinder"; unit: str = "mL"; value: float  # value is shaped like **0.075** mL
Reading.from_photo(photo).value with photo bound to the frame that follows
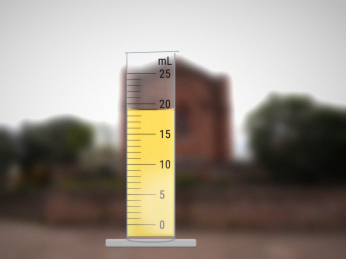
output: **19** mL
